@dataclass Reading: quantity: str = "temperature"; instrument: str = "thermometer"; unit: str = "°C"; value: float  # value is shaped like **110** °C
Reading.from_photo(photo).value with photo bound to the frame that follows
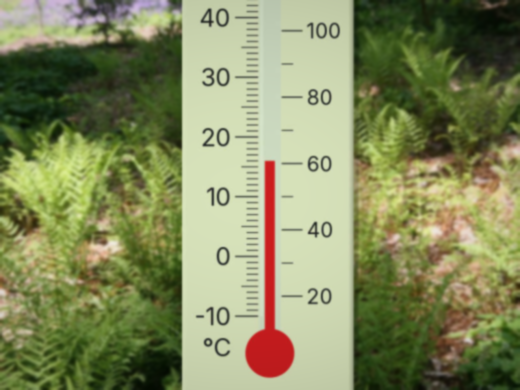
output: **16** °C
